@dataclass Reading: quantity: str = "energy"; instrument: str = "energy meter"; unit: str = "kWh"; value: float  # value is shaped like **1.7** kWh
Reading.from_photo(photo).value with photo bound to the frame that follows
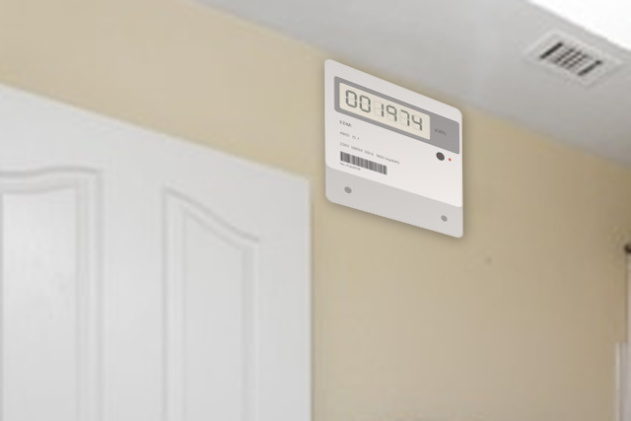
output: **1974** kWh
